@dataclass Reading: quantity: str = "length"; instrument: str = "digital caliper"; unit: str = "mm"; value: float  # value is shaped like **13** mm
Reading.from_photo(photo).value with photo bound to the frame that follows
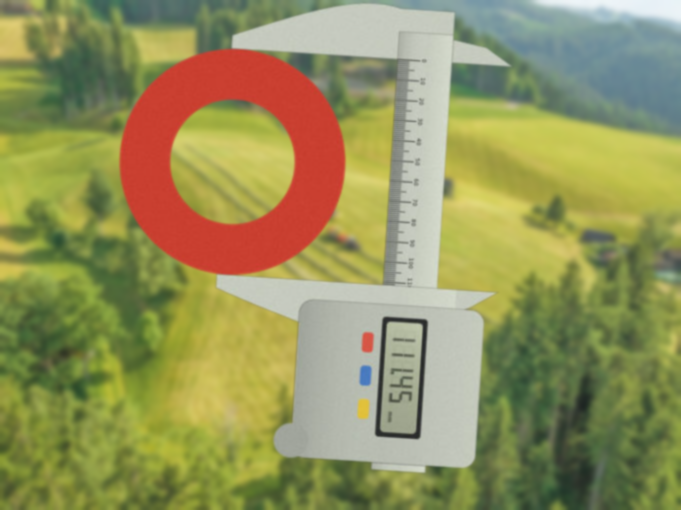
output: **111.45** mm
